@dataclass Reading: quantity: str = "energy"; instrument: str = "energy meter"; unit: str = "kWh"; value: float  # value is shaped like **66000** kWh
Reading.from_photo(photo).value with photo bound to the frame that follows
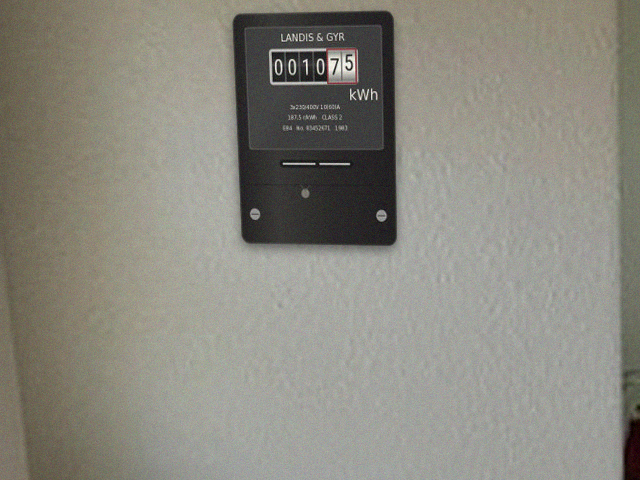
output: **10.75** kWh
